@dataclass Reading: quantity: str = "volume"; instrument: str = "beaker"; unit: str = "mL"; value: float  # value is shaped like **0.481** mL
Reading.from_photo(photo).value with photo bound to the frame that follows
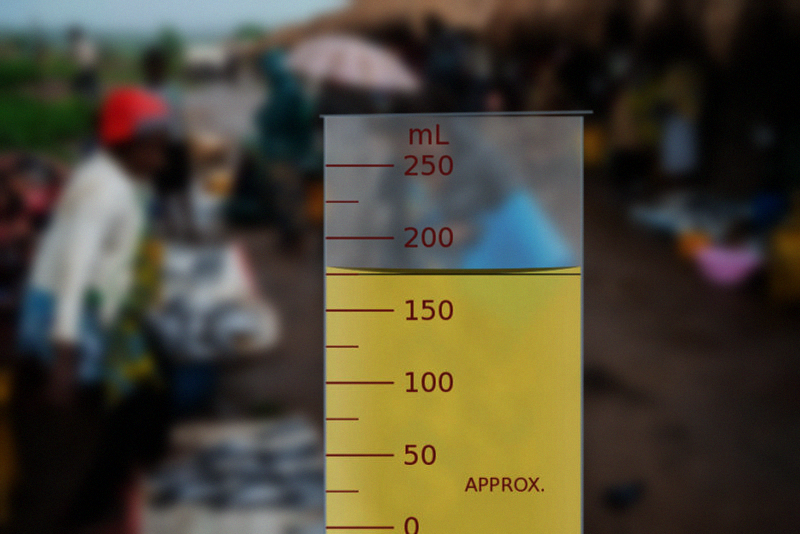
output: **175** mL
